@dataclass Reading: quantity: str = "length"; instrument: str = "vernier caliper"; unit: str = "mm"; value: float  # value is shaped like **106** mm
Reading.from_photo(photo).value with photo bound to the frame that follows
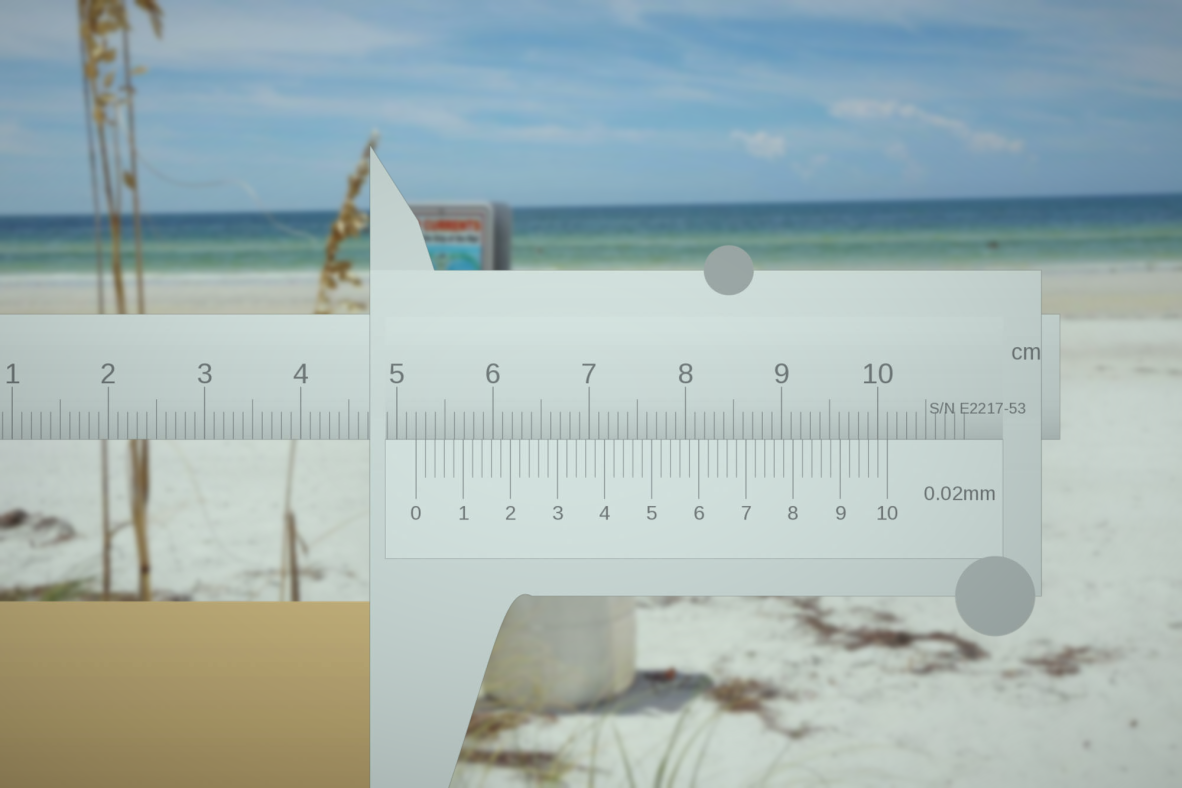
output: **52.0** mm
